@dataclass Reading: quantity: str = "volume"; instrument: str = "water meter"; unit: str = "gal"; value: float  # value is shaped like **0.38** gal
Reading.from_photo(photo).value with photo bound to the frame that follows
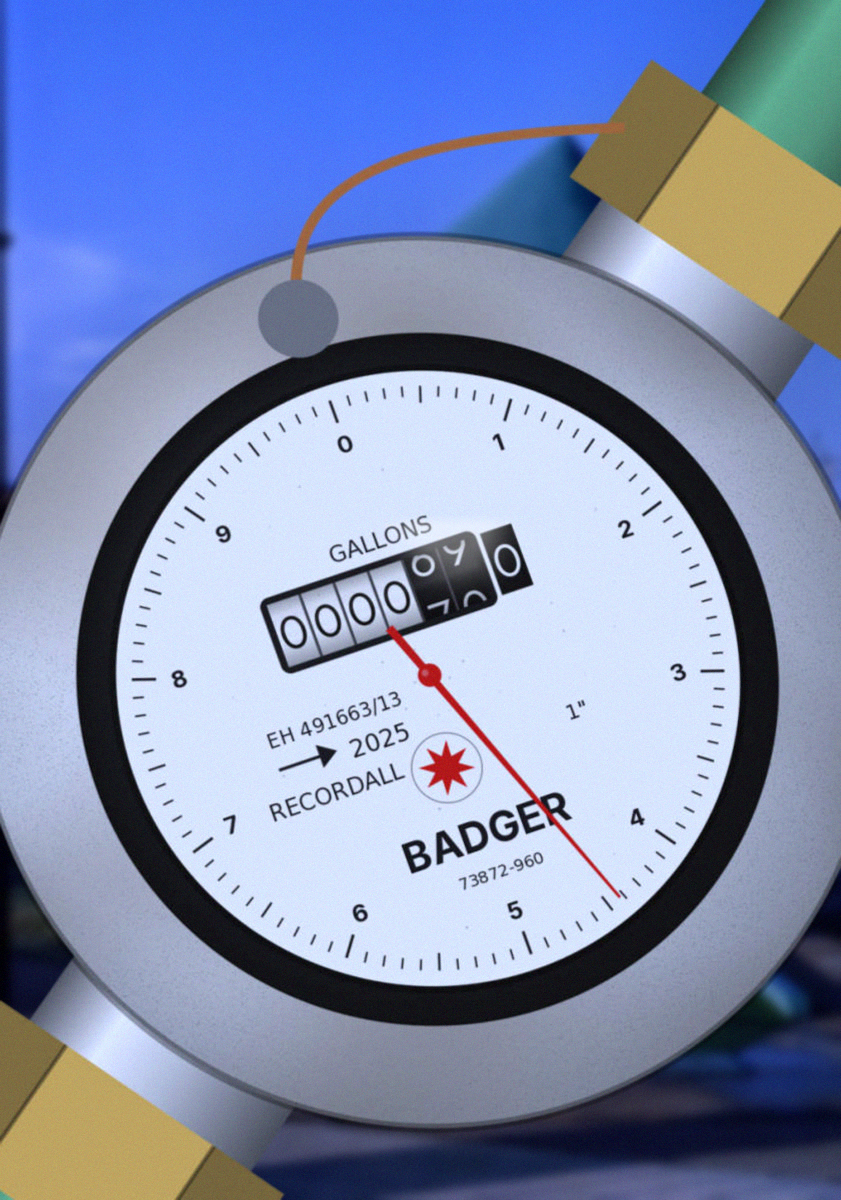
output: **694.4** gal
